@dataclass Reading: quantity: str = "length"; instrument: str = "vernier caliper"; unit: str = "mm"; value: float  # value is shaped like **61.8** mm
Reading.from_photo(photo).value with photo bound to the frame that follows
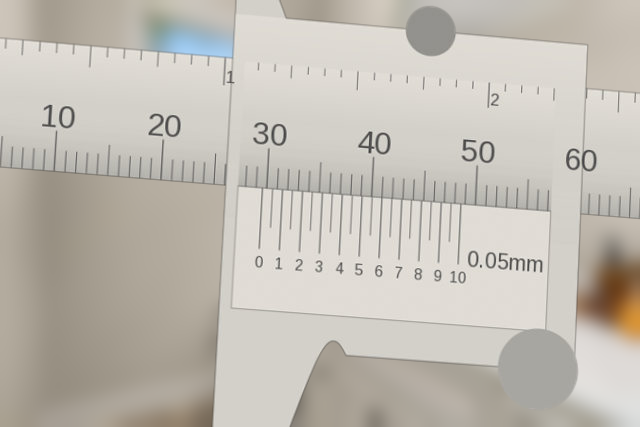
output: **29.6** mm
